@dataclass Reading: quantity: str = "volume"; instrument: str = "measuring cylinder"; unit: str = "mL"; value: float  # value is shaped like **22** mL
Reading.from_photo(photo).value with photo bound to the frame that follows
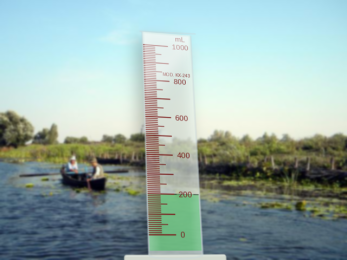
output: **200** mL
